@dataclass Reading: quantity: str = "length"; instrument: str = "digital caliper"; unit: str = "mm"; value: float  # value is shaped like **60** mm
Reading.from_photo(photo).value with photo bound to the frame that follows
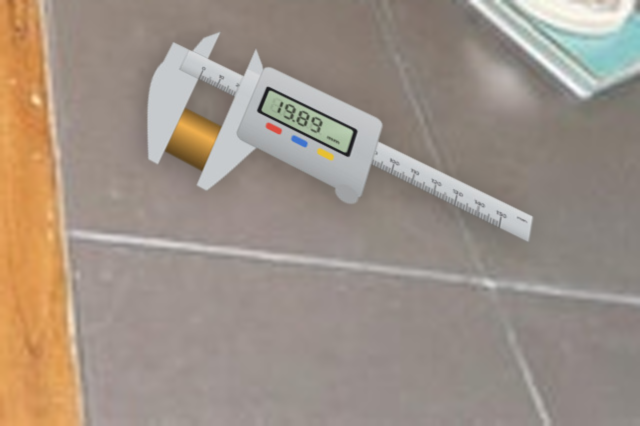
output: **19.89** mm
